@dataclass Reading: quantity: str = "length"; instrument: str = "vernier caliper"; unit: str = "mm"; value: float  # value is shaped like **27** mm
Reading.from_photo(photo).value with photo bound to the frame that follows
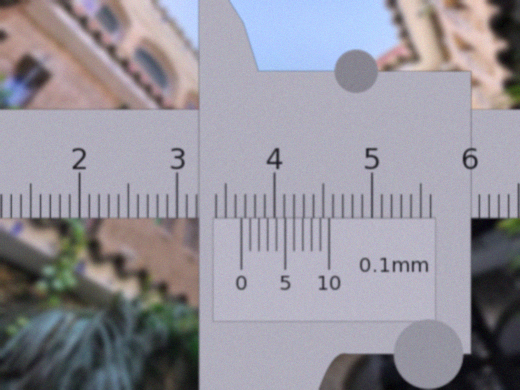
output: **36.6** mm
